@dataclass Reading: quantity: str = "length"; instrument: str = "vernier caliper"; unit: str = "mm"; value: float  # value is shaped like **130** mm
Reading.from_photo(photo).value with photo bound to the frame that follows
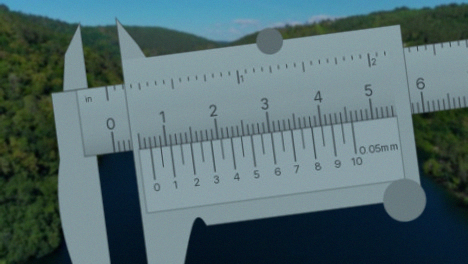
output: **7.0** mm
